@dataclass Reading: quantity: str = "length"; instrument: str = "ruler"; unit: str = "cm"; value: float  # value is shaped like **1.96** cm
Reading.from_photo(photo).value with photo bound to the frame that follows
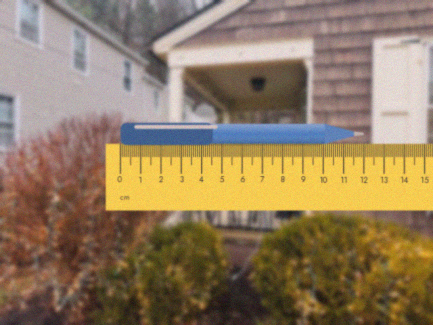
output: **12** cm
